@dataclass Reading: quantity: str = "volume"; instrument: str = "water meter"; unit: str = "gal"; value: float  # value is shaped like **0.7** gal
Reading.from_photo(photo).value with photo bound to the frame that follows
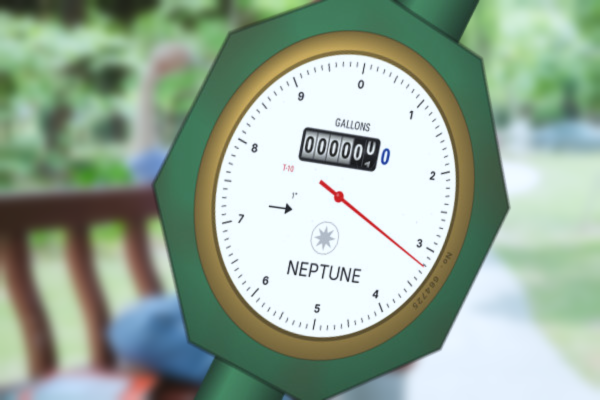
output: **3.2** gal
